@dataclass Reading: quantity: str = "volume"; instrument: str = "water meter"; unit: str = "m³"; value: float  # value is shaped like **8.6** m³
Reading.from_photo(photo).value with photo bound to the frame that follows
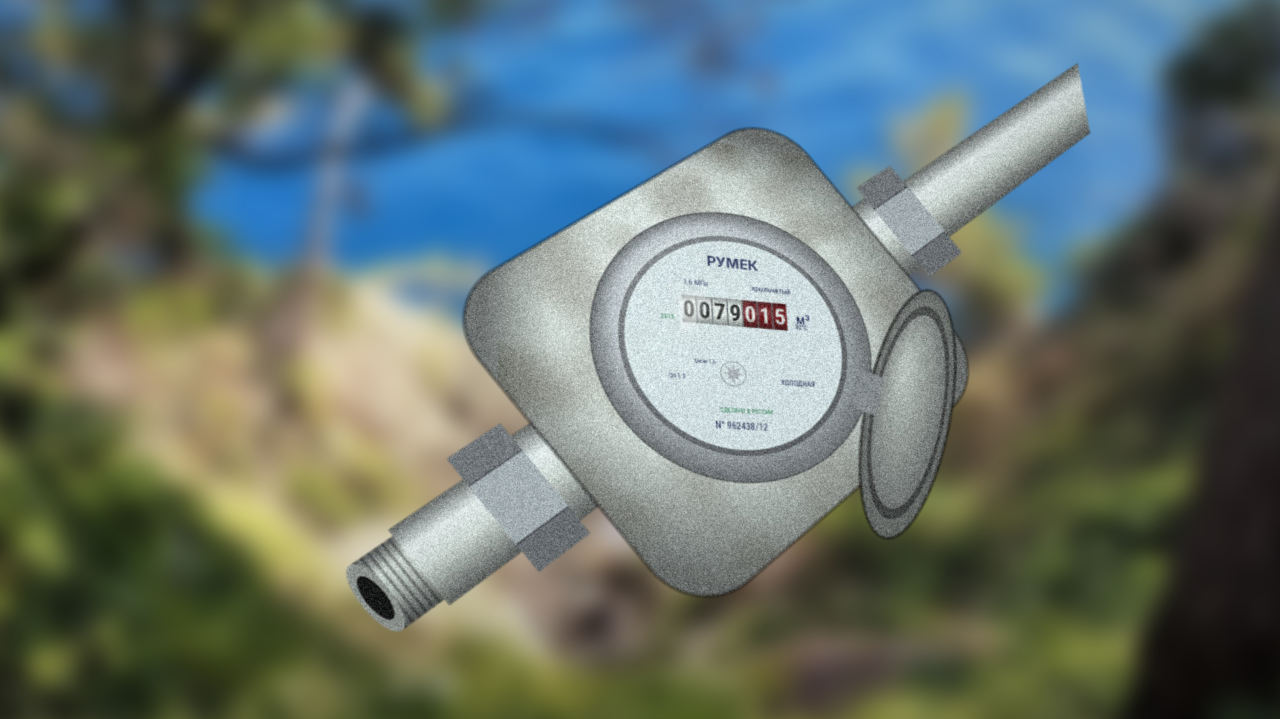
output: **79.015** m³
